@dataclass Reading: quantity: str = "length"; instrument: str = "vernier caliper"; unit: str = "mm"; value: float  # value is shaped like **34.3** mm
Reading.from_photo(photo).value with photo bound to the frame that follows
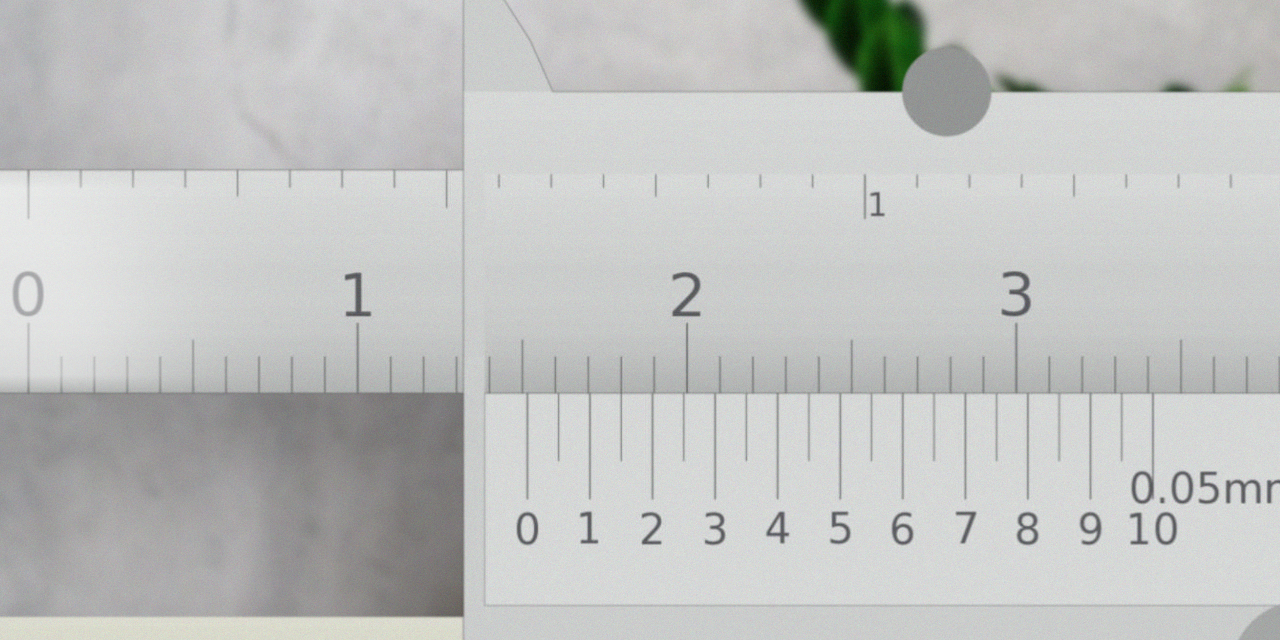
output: **15.15** mm
